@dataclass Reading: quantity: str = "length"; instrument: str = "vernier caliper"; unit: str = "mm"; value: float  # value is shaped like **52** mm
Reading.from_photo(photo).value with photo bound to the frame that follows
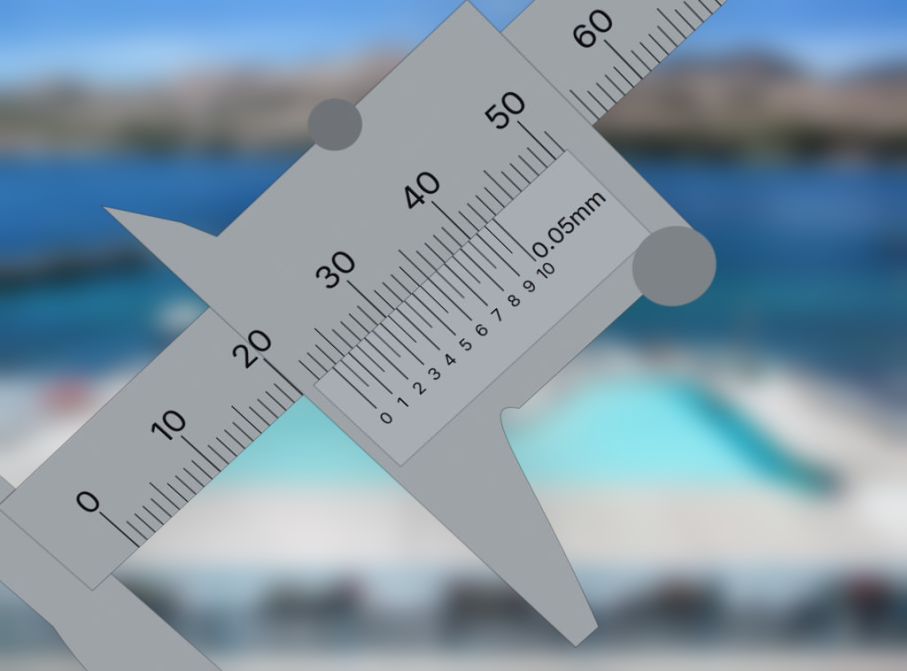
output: **23.6** mm
